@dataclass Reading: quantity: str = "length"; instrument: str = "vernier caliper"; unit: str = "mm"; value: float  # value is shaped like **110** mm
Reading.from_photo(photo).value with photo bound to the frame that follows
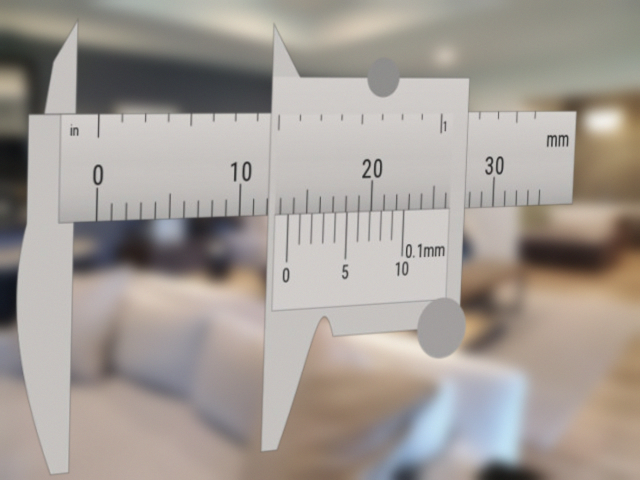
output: **13.6** mm
